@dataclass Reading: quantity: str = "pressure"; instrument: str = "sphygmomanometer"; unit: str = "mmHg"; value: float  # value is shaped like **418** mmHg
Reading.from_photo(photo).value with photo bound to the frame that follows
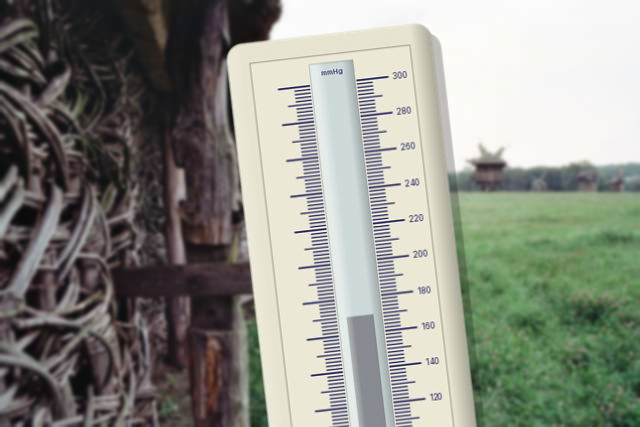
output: **170** mmHg
